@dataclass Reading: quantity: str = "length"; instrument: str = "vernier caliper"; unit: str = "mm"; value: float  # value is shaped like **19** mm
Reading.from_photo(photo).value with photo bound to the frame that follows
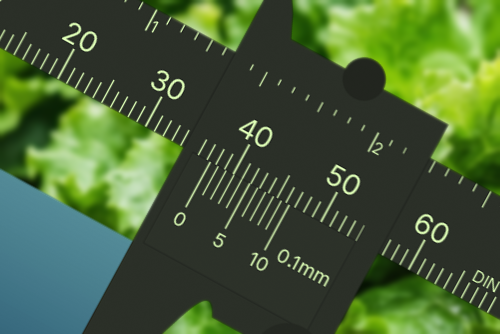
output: **37.4** mm
